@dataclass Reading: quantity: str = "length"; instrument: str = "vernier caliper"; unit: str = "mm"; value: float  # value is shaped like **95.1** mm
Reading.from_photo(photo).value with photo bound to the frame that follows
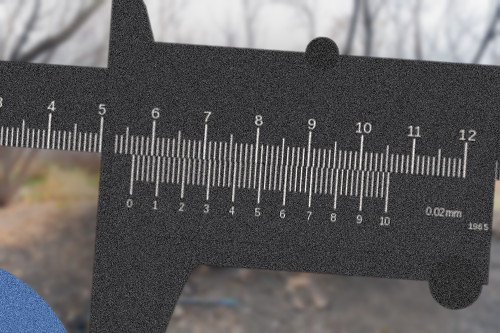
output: **56.5** mm
